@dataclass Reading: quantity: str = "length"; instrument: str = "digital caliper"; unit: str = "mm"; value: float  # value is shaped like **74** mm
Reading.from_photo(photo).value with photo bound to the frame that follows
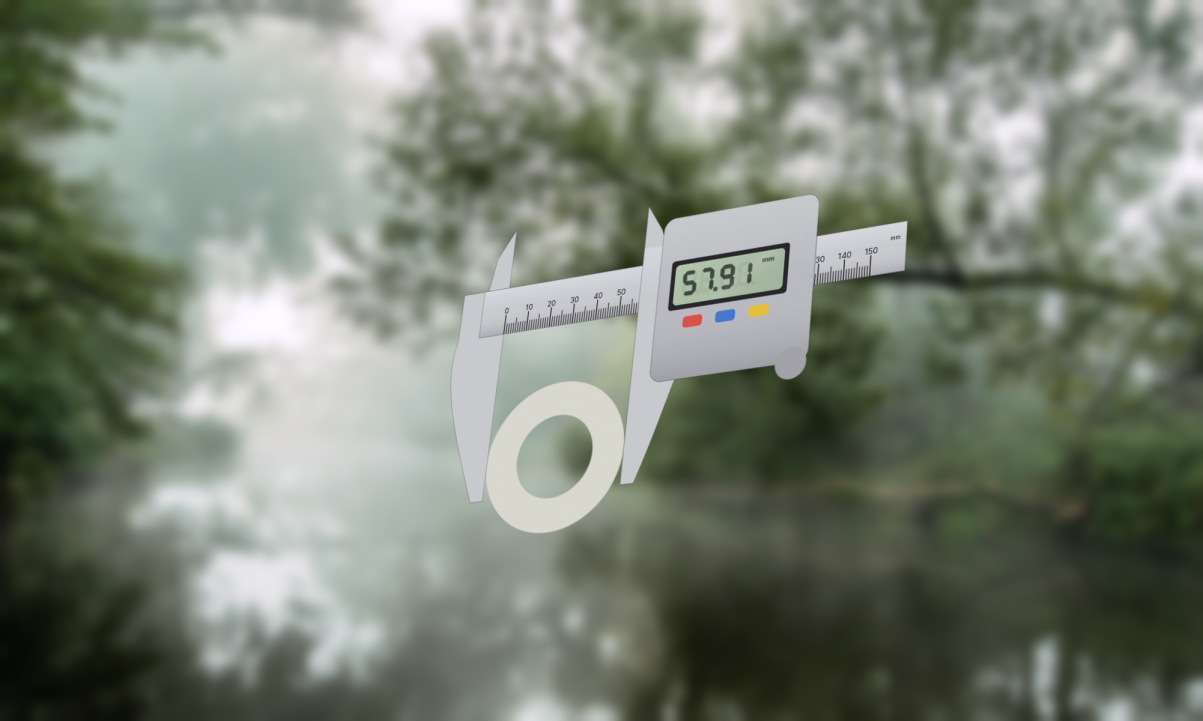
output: **57.91** mm
